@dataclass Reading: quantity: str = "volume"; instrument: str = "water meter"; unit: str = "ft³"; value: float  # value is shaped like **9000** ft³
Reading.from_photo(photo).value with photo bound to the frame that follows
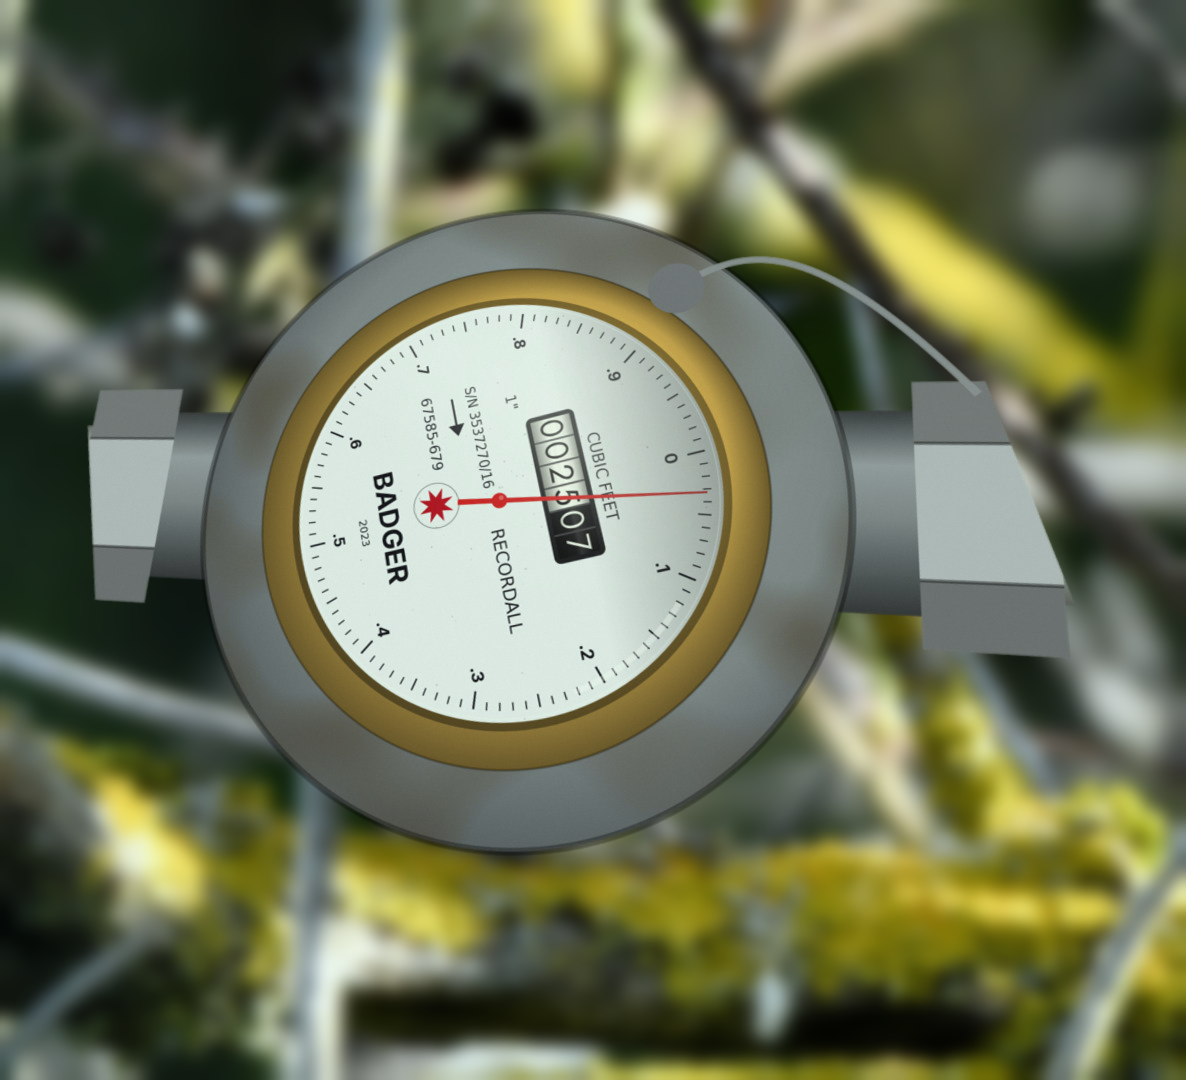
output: **2507.03** ft³
